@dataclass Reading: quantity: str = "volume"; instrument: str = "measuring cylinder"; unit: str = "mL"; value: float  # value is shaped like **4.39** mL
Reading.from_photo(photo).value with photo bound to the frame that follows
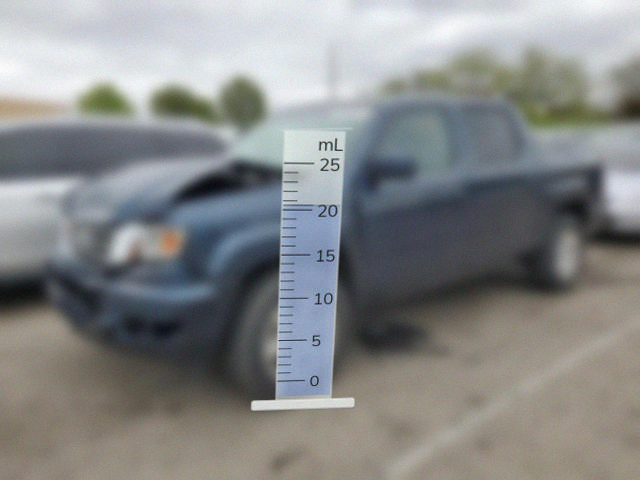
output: **20.5** mL
